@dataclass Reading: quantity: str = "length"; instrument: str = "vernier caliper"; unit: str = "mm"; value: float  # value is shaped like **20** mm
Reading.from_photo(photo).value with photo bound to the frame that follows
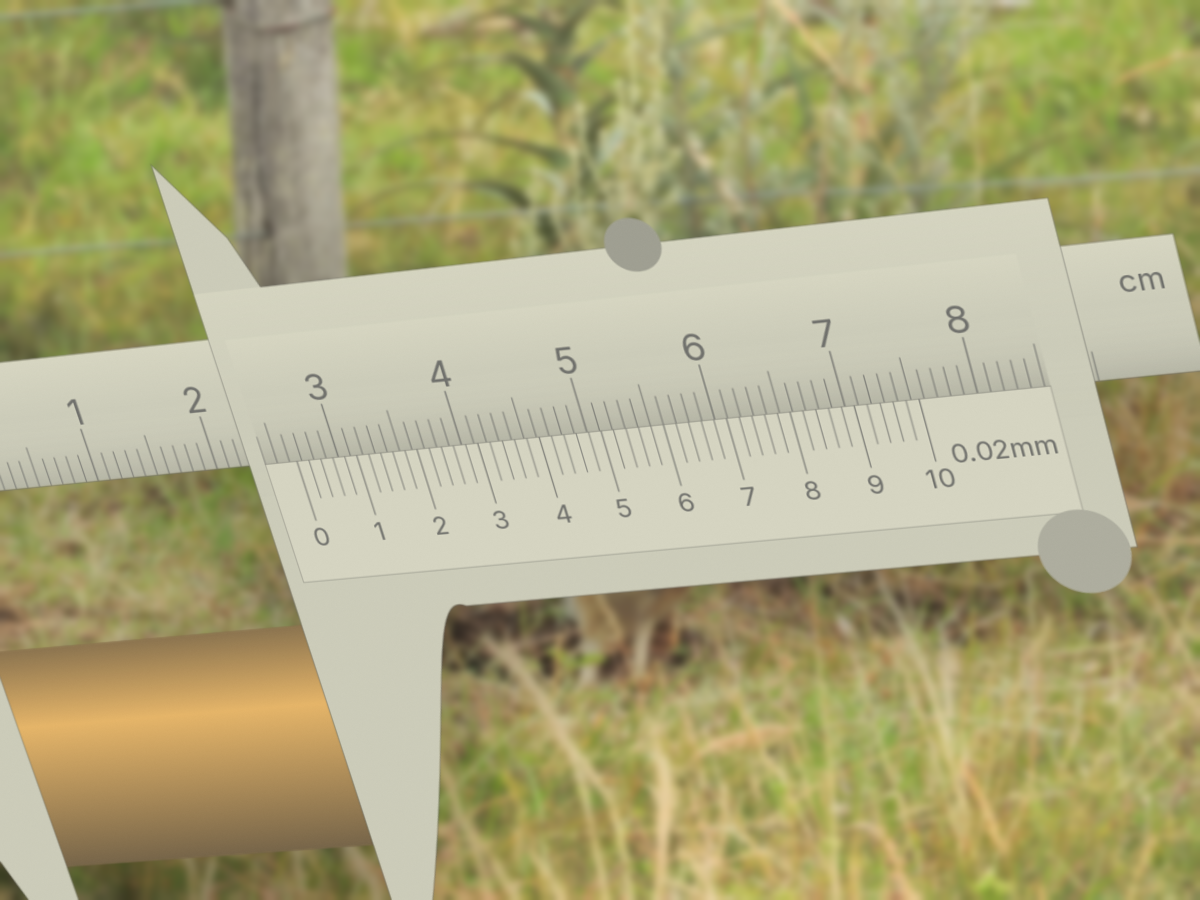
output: **26.6** mm
